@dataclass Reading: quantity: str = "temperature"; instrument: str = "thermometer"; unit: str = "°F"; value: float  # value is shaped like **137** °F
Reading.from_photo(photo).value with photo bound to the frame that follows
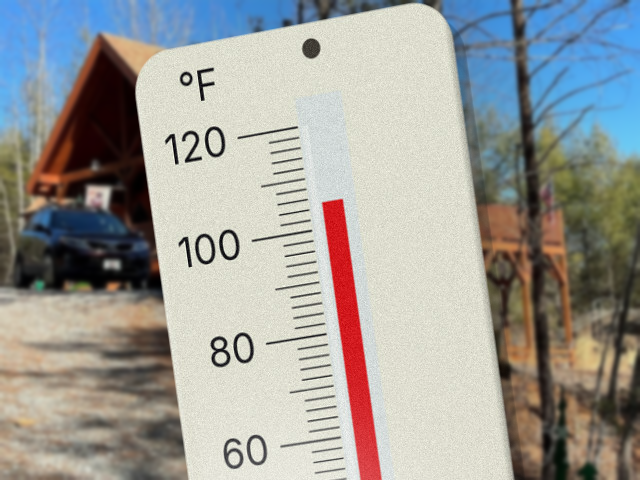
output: **105** °F
